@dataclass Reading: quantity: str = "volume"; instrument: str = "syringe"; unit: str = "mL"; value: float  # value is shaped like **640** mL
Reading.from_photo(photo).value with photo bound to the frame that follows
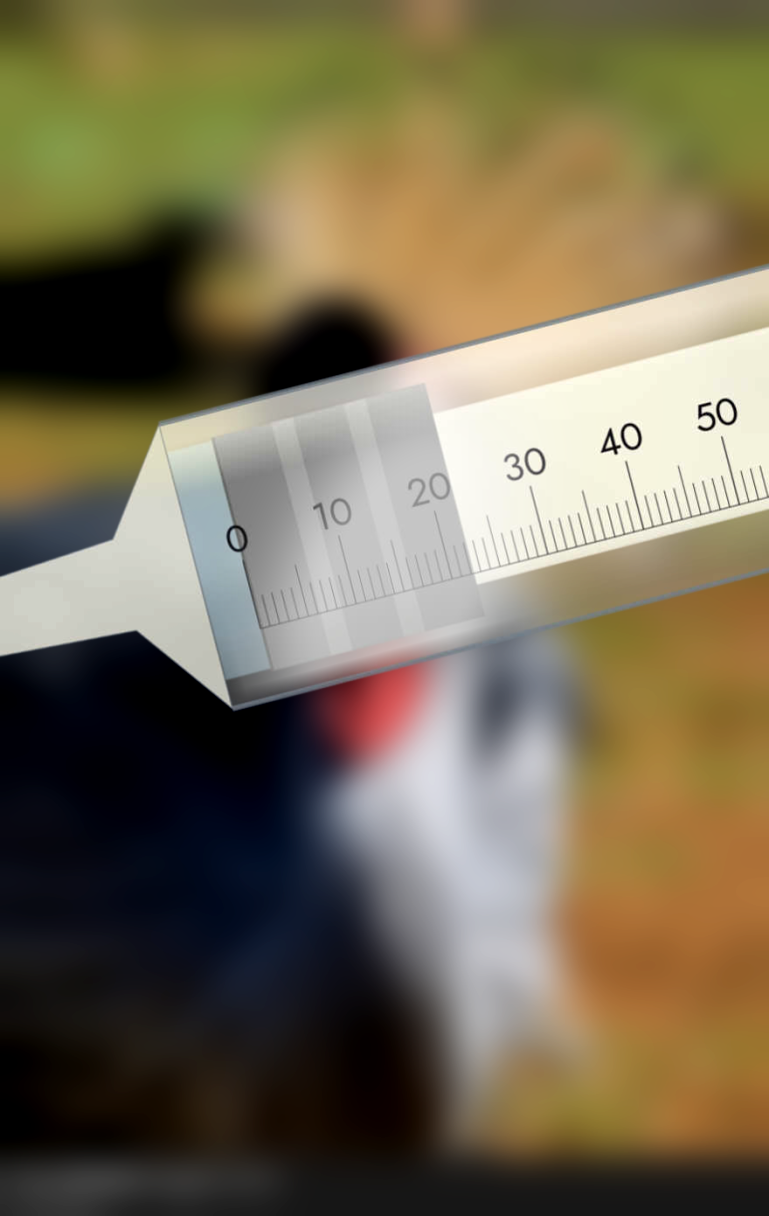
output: **0** mL
